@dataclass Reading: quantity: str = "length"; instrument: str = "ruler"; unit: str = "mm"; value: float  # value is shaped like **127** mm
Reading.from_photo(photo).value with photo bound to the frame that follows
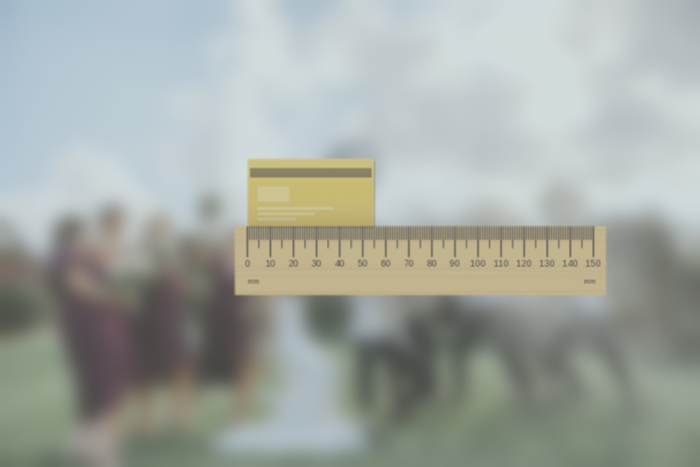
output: **55** mm
